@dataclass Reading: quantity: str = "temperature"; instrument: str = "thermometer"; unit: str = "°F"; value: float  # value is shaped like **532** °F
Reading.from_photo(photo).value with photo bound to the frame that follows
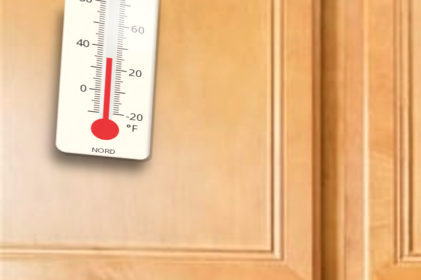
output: **30** °F
